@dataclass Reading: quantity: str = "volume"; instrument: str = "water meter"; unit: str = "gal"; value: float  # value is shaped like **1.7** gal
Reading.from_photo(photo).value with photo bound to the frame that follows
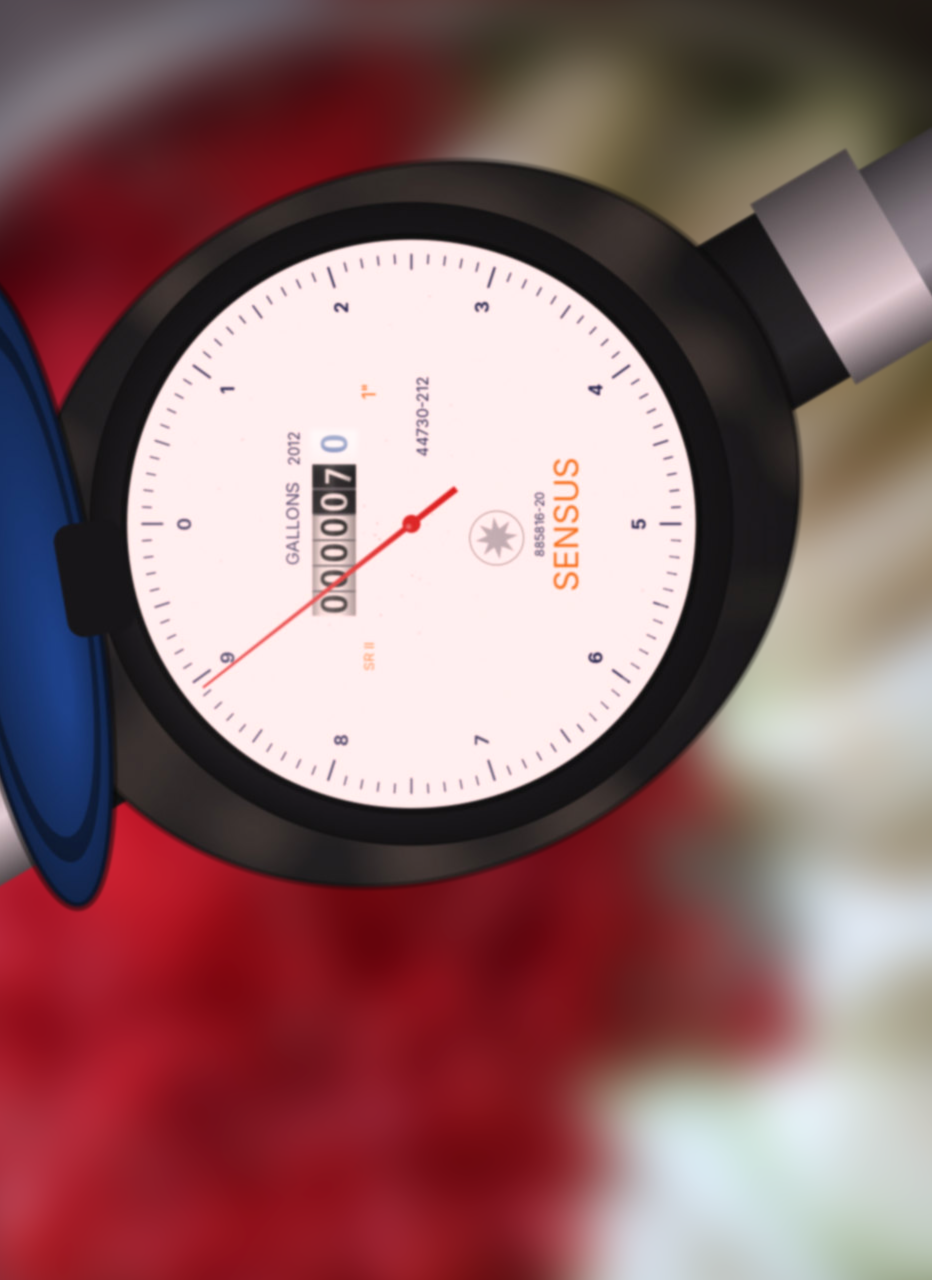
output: **68.9** gal
